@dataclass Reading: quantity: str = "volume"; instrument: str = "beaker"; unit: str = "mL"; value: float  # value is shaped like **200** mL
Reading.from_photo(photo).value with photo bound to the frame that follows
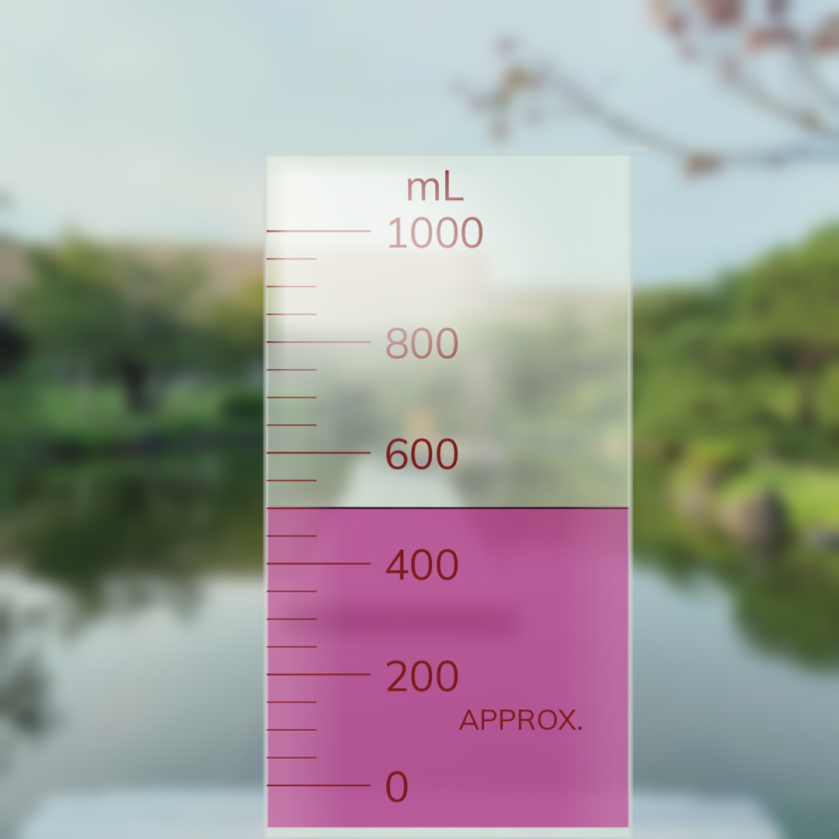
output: **500** mL
